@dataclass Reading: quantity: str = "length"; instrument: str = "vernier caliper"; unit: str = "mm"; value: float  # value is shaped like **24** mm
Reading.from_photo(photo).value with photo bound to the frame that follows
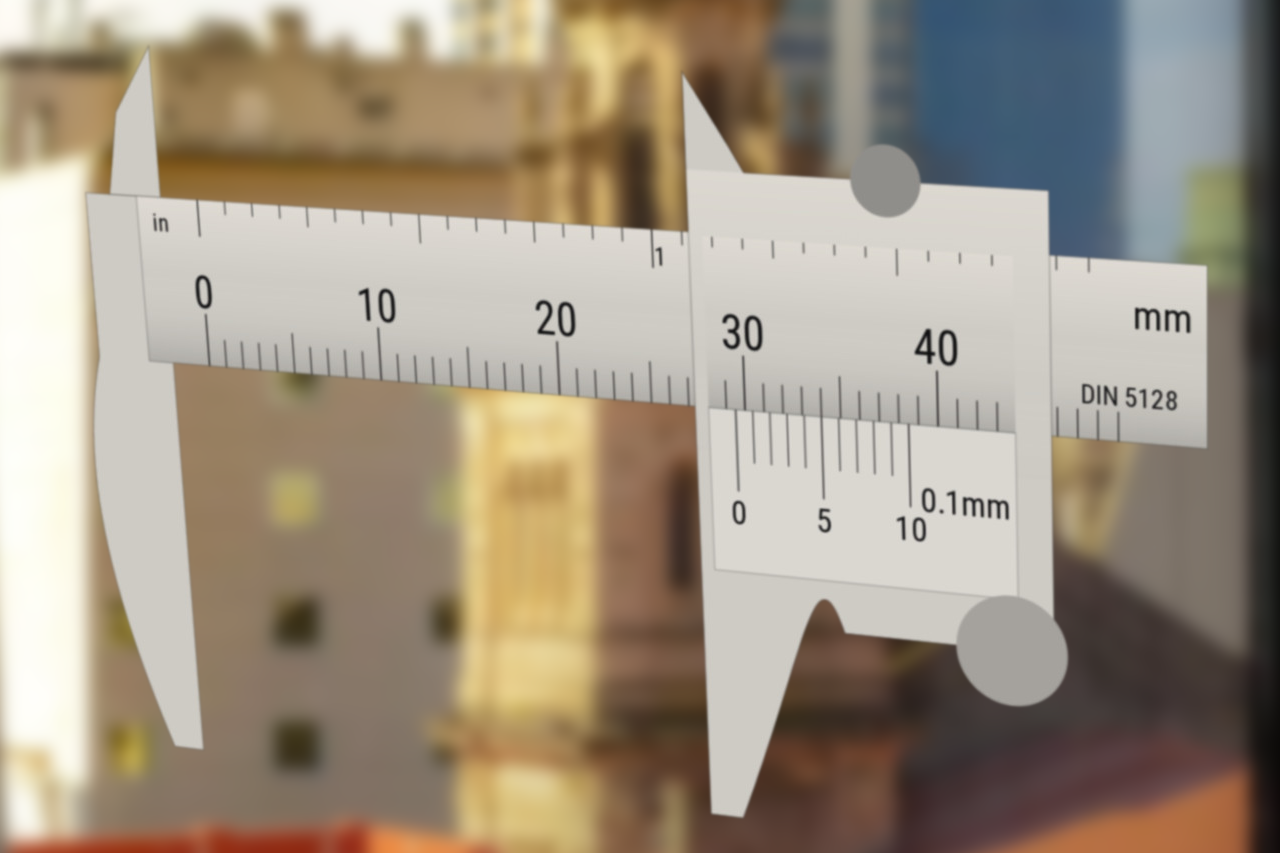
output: **29.5** mm
